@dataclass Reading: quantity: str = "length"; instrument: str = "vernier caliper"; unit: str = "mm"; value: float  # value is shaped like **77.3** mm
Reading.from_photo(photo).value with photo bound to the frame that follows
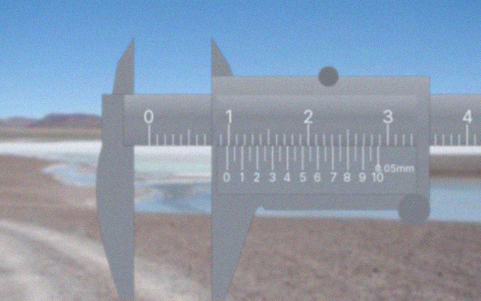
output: **9.8** mm
